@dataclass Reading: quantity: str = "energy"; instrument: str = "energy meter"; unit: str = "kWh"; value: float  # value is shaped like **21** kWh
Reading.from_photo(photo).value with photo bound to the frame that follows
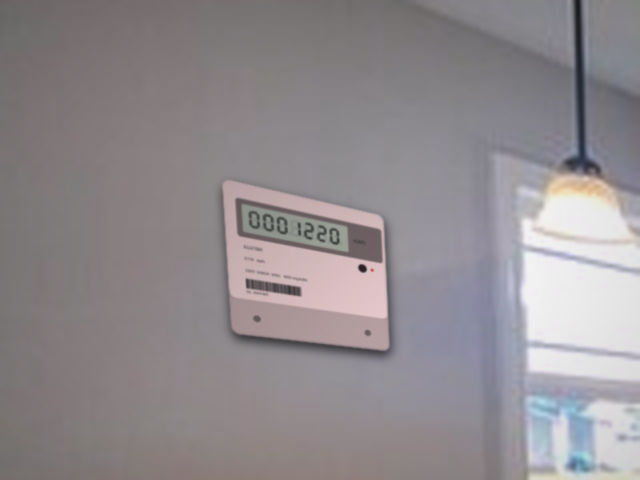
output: **1220** kWh
